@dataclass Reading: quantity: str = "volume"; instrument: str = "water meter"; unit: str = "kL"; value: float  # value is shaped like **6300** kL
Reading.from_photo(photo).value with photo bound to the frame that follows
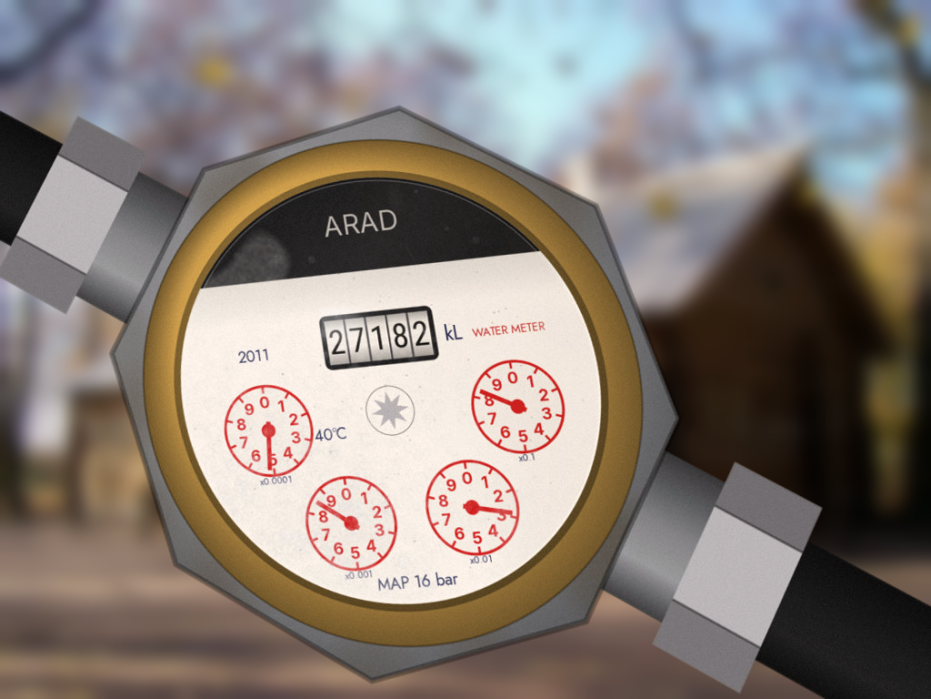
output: **27182.8285** kL
